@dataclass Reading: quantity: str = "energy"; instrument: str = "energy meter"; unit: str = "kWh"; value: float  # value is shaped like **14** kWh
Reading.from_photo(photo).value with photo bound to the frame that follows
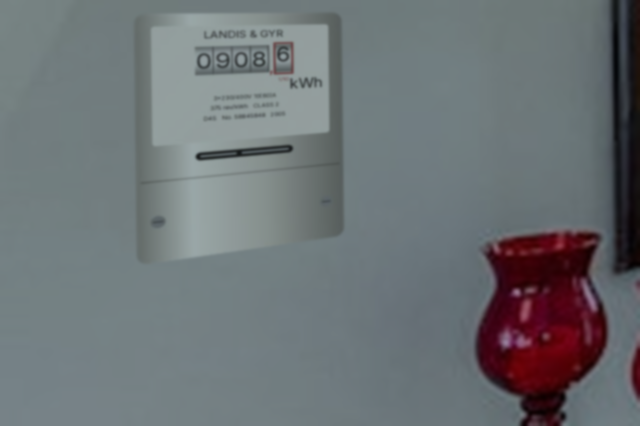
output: **908.6** kWh
